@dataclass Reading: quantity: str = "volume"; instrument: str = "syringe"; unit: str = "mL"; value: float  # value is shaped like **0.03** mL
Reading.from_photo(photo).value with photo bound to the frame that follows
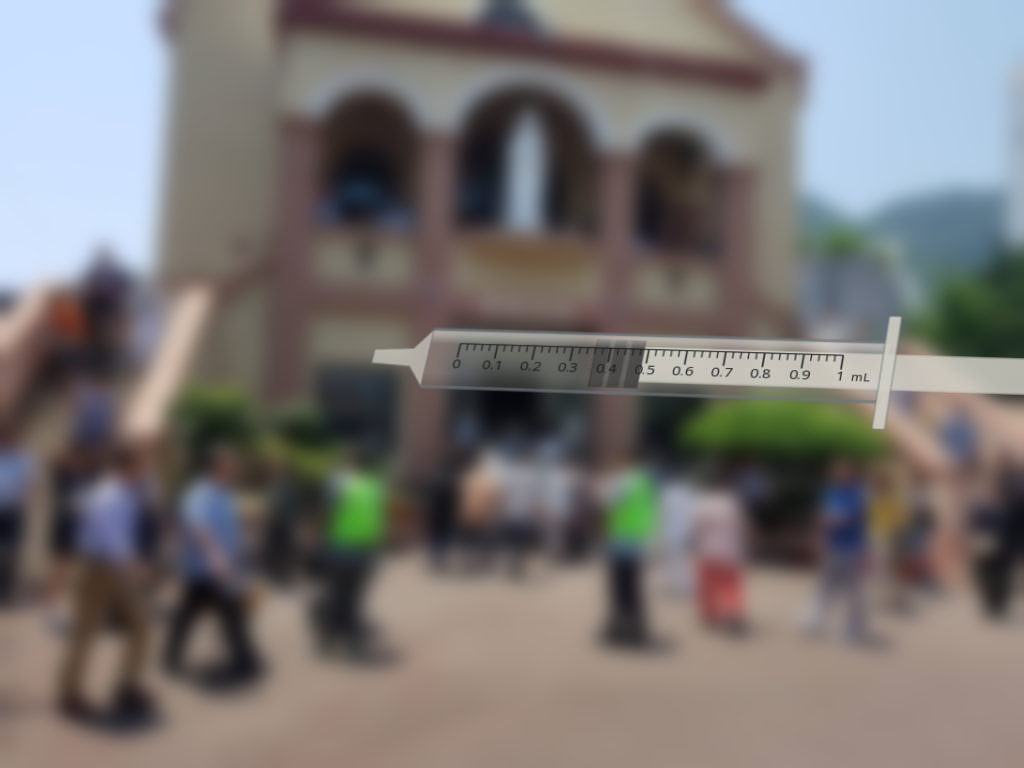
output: **0.36** mL
